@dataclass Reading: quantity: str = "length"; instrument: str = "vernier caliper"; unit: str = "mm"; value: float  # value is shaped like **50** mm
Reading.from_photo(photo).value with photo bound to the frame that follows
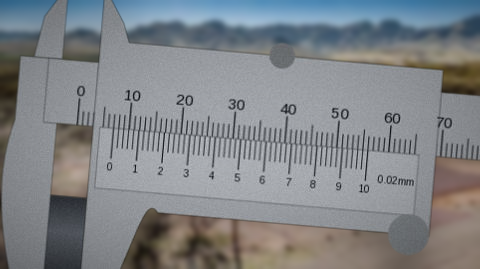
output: **7.0** mm
